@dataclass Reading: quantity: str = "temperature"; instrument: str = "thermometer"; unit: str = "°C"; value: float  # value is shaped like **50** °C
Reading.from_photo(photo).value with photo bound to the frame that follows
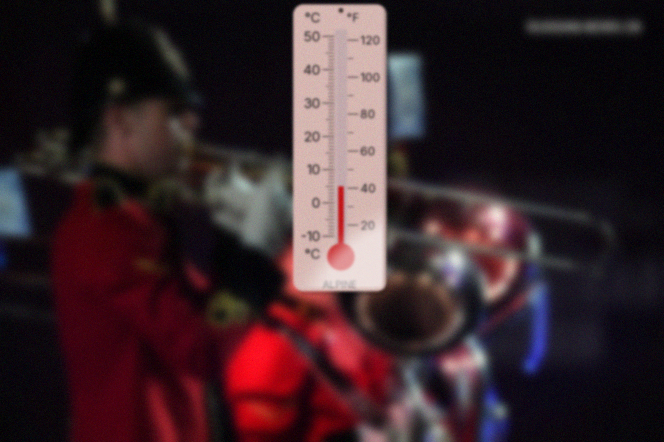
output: **5** °C
